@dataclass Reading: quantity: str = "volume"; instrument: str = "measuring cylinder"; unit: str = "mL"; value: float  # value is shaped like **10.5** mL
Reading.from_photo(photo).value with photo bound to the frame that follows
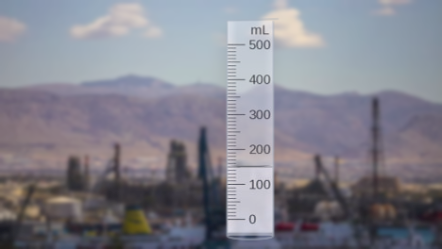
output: **150** mL
